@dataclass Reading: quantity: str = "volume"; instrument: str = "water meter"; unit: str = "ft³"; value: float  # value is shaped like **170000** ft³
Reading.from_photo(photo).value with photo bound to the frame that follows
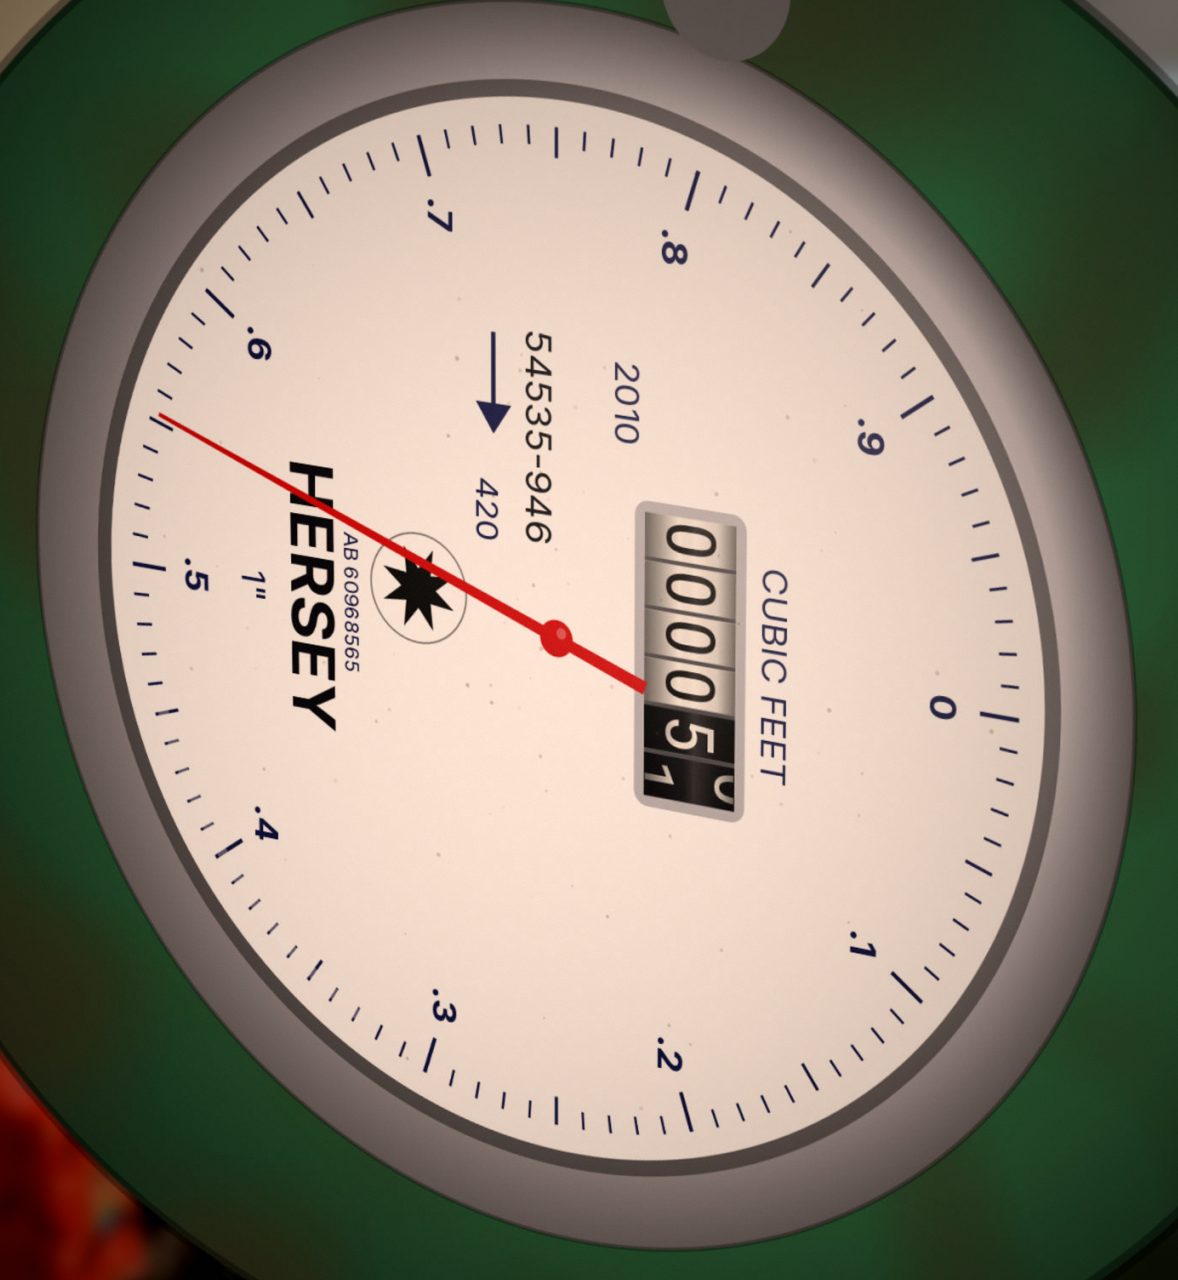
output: **50.55** ft³
